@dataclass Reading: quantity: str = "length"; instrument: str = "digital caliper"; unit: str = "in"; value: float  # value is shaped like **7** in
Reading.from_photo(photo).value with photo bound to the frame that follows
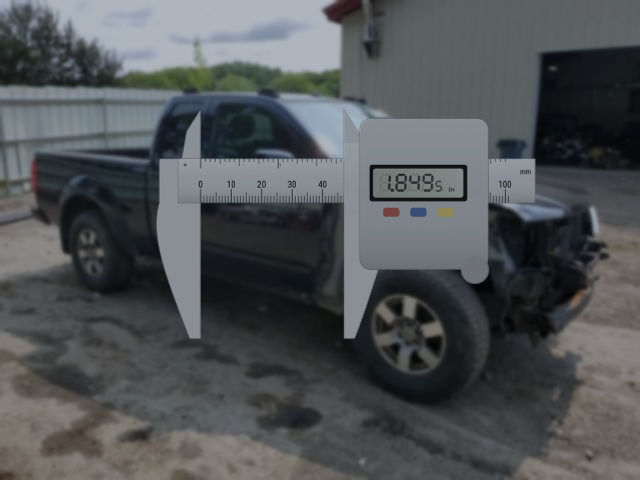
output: **1.8495** in
